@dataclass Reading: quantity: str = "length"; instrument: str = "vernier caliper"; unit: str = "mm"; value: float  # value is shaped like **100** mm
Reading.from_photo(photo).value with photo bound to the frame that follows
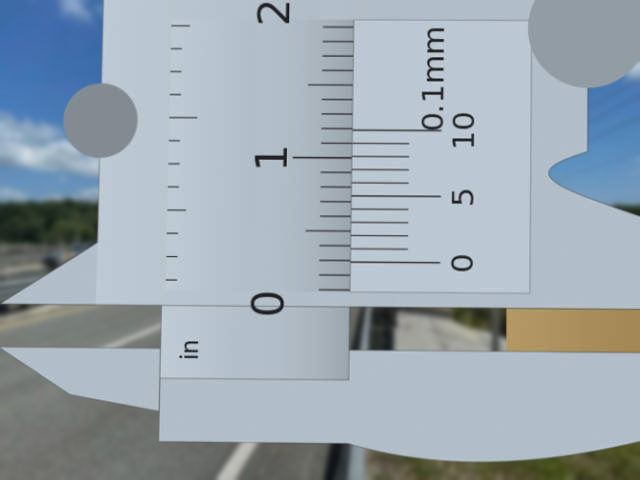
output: **2.9** mm
